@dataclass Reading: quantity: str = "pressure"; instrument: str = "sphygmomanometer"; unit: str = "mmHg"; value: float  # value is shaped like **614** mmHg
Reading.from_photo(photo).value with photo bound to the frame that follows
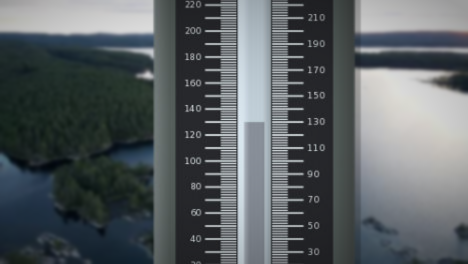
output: **130** mmHg
